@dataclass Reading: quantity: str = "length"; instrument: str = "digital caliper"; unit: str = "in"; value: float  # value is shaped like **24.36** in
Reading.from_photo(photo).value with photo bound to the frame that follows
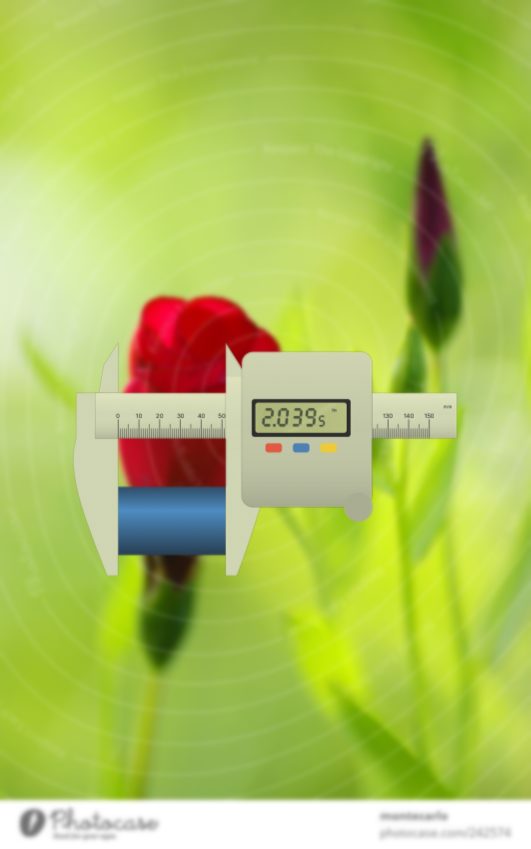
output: **2.0395** in
